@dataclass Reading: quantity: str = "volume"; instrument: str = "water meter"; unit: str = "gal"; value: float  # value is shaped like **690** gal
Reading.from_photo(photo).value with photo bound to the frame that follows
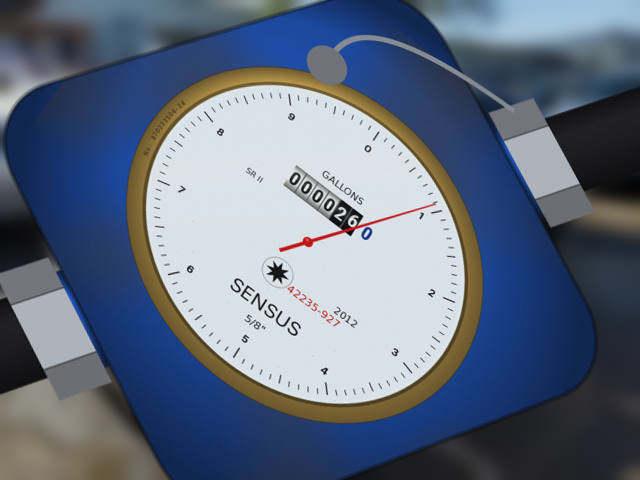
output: **260.9** gal
